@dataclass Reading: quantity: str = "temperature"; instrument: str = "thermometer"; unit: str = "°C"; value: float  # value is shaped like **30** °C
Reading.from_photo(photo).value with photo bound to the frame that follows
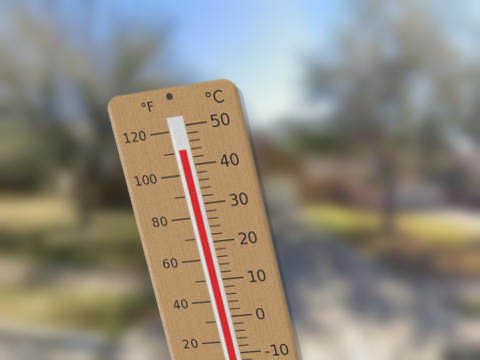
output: **44** °C
